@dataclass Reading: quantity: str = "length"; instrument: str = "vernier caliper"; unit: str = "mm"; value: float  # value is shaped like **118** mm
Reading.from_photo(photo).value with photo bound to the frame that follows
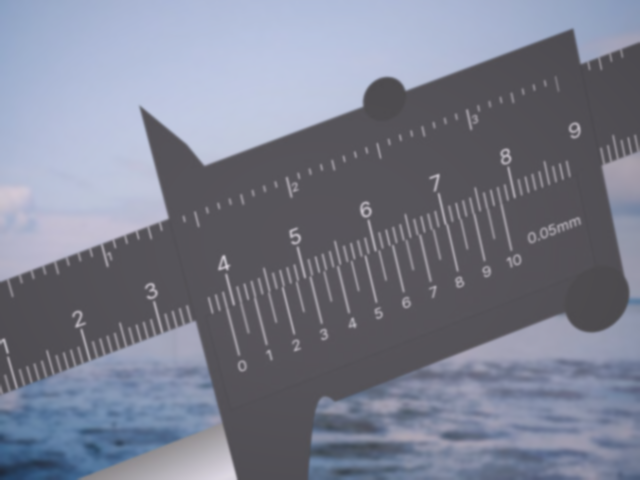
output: **39.0** mm
